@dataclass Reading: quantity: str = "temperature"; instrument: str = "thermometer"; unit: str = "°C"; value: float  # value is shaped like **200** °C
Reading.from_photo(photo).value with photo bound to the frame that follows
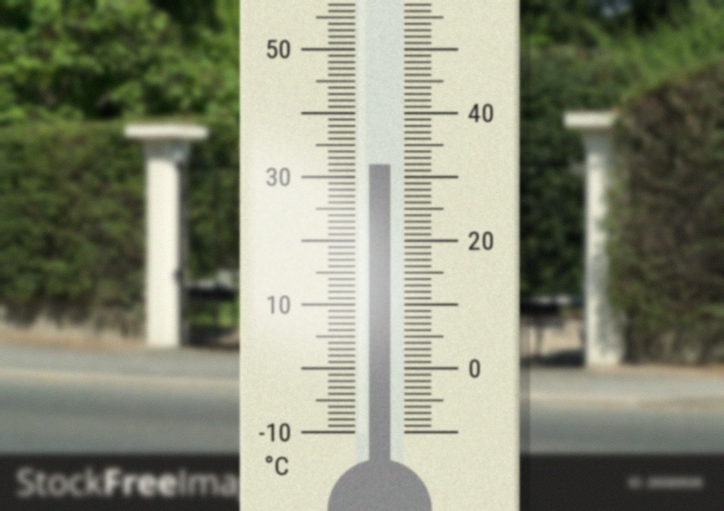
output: **32** °C
